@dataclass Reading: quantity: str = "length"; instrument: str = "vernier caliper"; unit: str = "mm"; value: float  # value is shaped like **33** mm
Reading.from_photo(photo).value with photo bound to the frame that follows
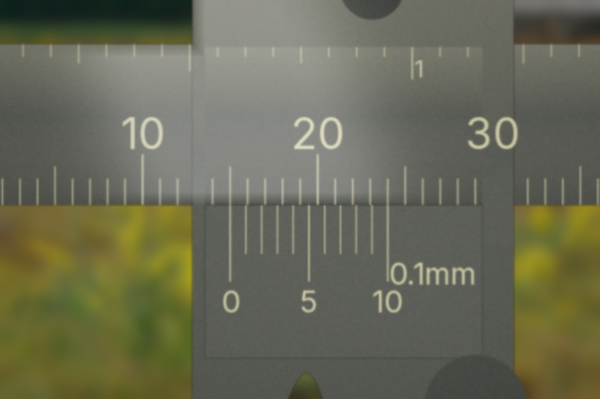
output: **15.0** mm
